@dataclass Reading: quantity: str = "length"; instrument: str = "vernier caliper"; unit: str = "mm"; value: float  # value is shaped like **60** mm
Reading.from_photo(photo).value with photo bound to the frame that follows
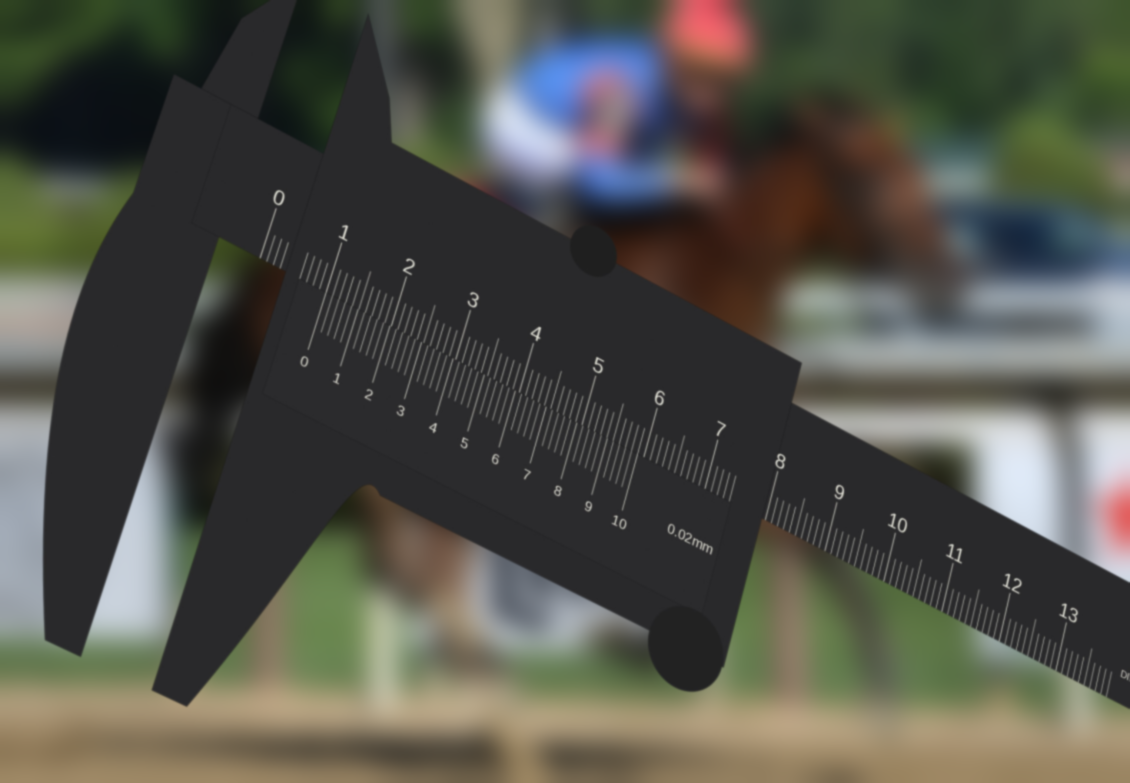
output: **10.0** mm
